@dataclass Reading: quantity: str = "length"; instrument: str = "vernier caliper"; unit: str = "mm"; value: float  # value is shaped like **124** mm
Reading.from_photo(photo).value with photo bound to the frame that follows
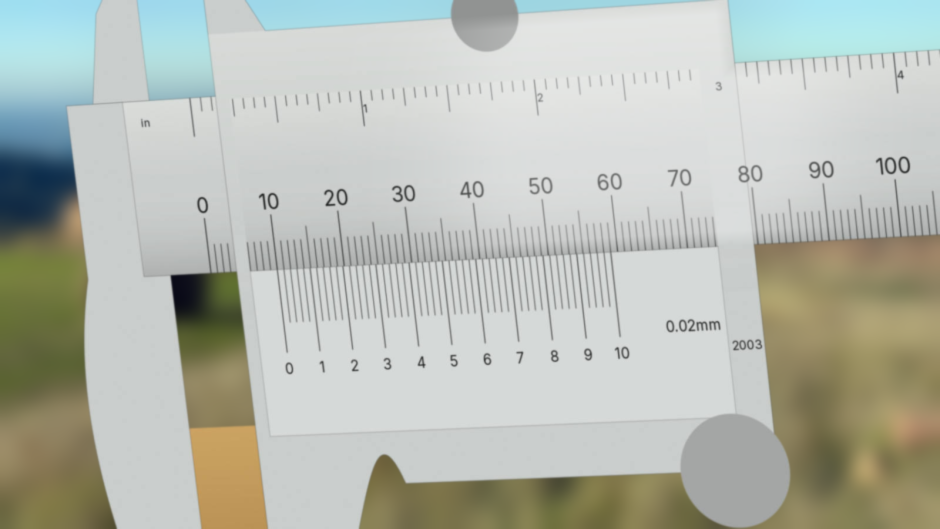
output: **10.0** mm
